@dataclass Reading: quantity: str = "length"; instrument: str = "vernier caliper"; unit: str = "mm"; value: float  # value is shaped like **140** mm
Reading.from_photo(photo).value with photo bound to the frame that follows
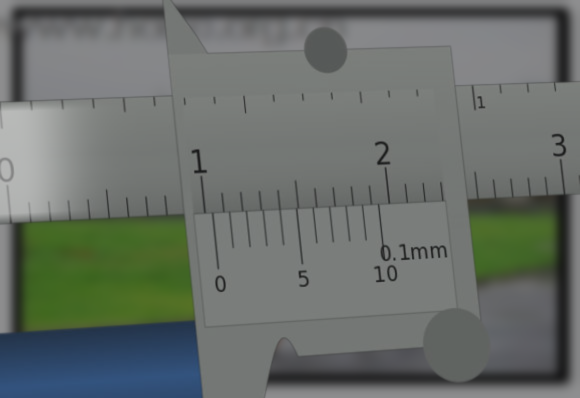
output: **10.4** mm
